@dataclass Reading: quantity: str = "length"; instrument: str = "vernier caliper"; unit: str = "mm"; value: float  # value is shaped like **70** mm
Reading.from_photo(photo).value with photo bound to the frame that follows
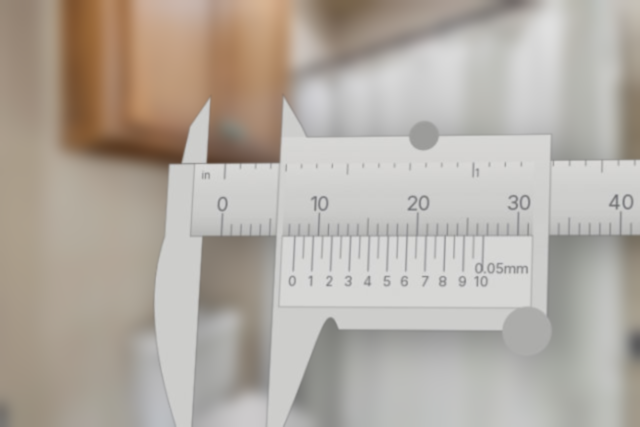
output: **7.6** mm
